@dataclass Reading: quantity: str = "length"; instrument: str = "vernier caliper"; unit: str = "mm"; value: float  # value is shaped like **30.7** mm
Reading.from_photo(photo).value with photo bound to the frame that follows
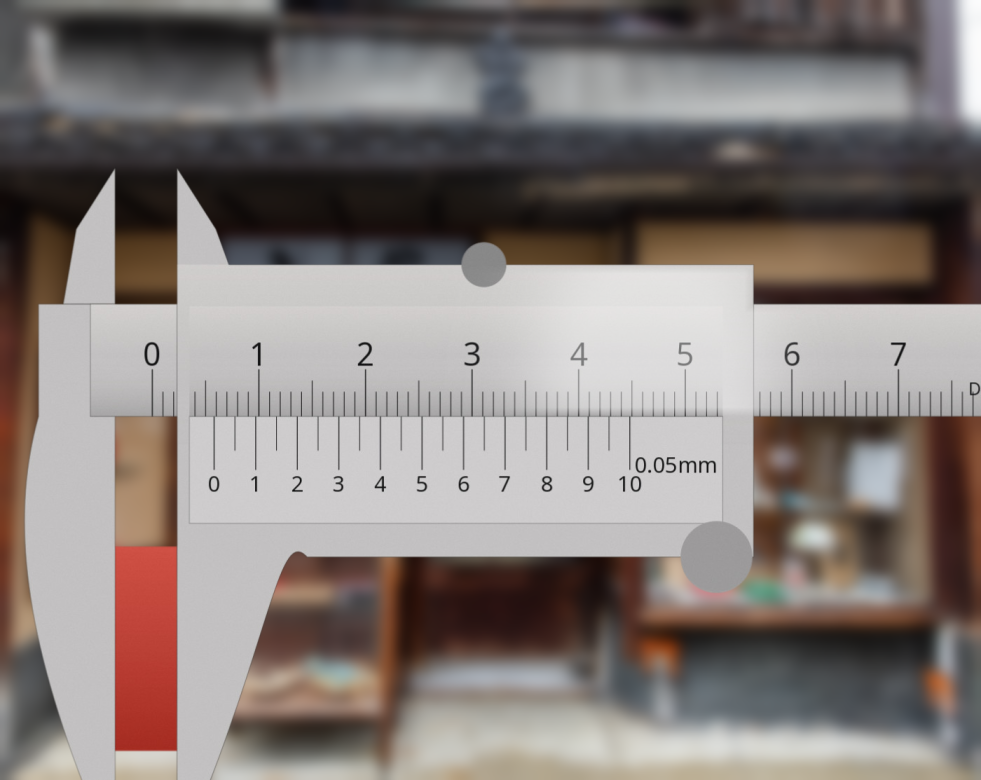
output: **5.8** mm
